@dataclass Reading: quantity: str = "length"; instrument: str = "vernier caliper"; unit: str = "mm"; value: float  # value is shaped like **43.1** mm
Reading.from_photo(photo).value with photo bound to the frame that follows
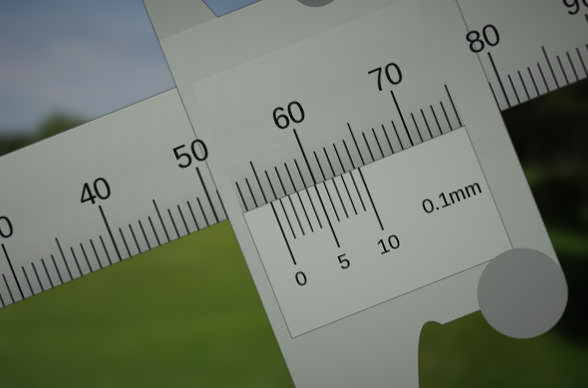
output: **55.4** mm
